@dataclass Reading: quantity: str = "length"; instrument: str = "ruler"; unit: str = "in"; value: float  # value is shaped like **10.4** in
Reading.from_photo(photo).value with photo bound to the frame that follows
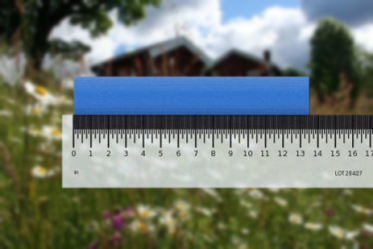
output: **13.5** in
